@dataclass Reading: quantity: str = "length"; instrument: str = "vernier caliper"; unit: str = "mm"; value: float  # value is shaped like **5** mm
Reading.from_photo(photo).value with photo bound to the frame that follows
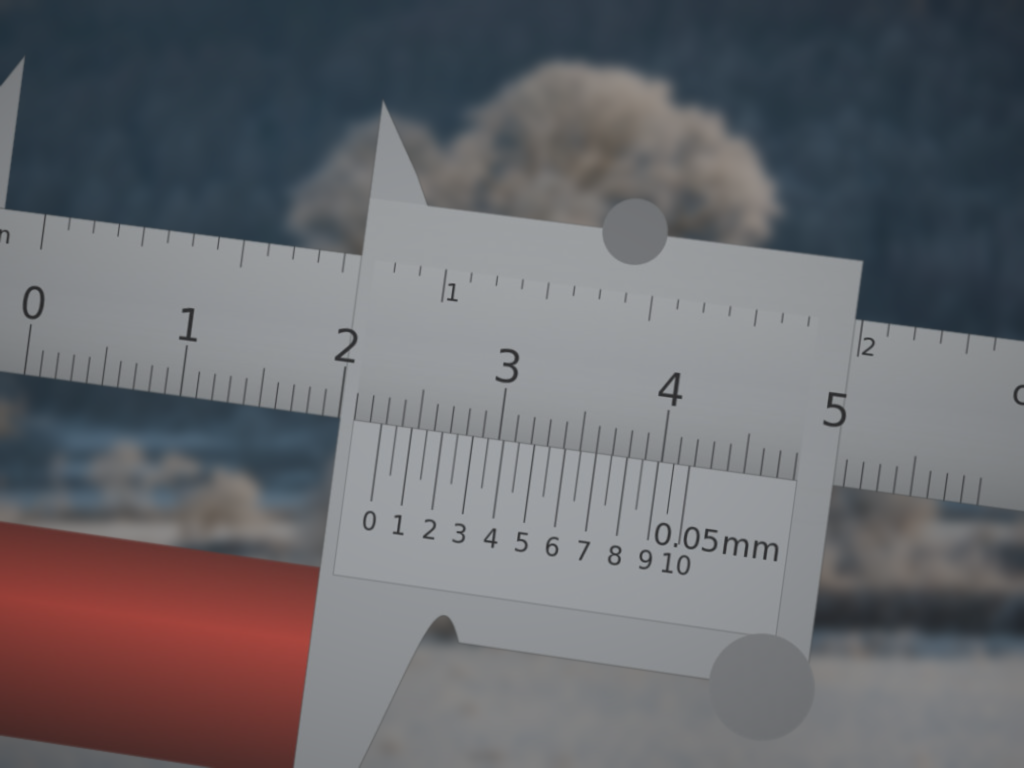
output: **22.7** mm
